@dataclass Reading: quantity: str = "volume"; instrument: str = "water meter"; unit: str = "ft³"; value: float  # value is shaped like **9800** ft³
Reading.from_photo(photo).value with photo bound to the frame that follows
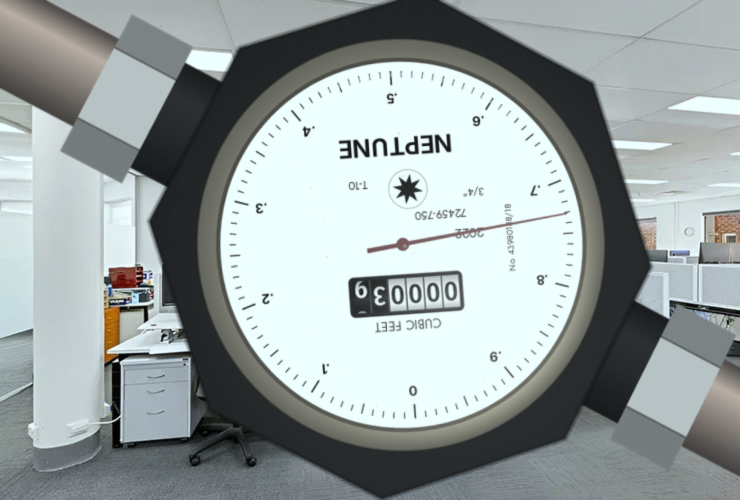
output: **38.73** ft³
